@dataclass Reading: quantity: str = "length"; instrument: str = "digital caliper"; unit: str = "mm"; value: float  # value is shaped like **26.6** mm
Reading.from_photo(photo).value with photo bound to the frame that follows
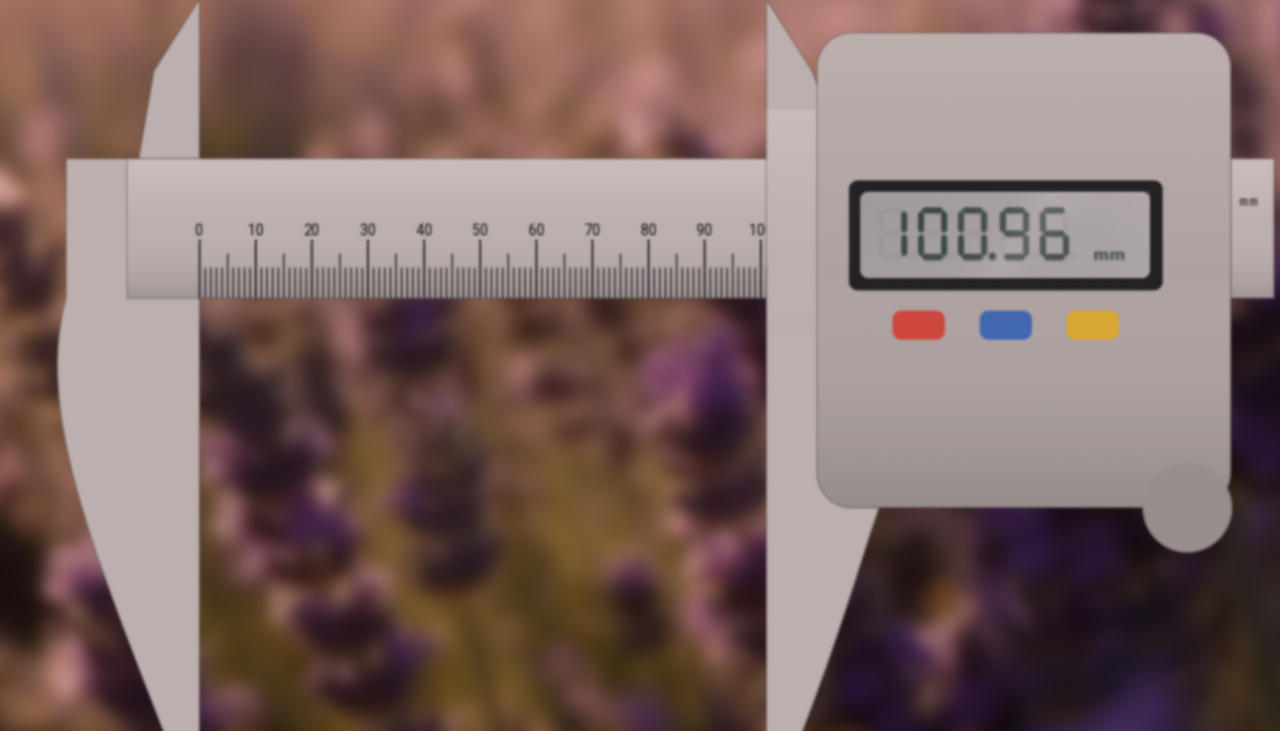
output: **100.96** mm
